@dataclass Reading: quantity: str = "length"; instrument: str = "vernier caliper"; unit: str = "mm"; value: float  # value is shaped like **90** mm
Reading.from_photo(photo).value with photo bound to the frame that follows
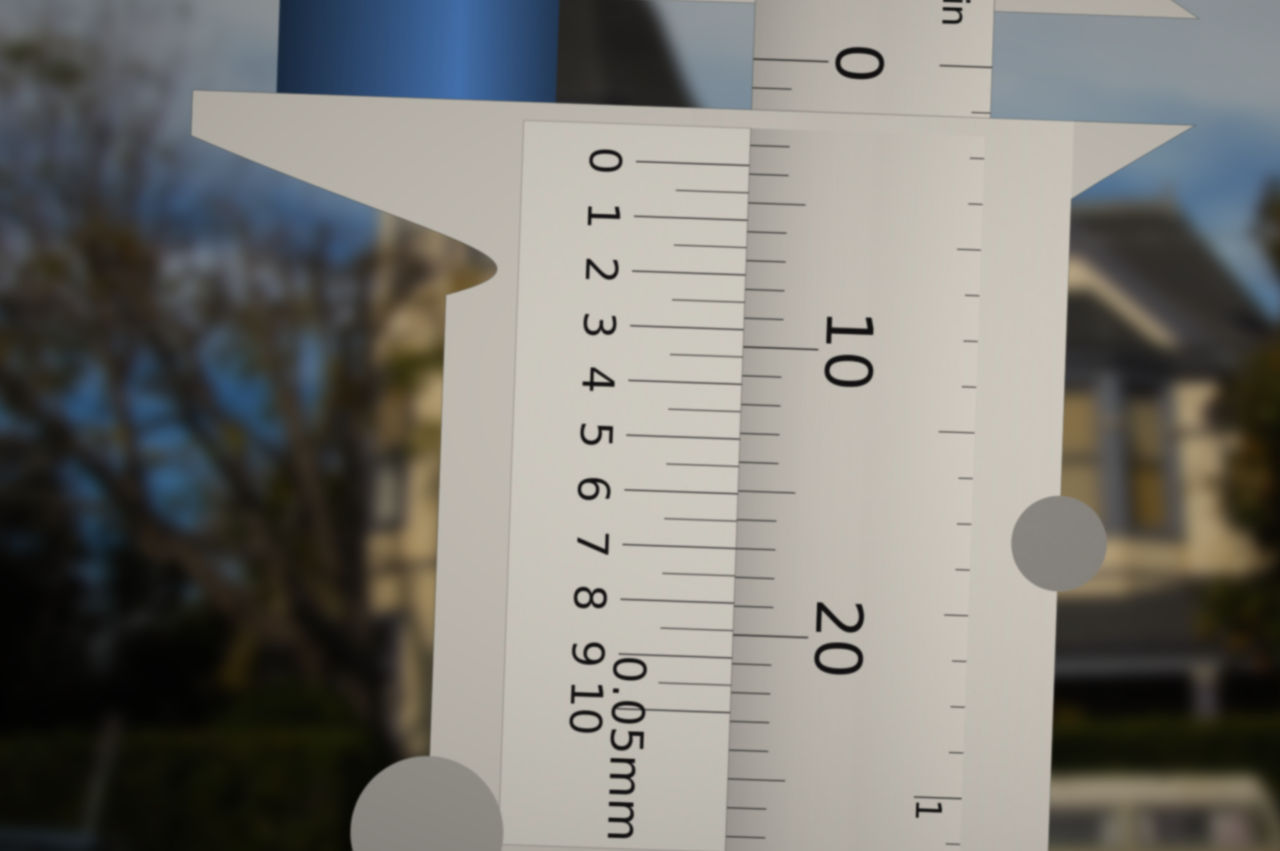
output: **3.70** mm
